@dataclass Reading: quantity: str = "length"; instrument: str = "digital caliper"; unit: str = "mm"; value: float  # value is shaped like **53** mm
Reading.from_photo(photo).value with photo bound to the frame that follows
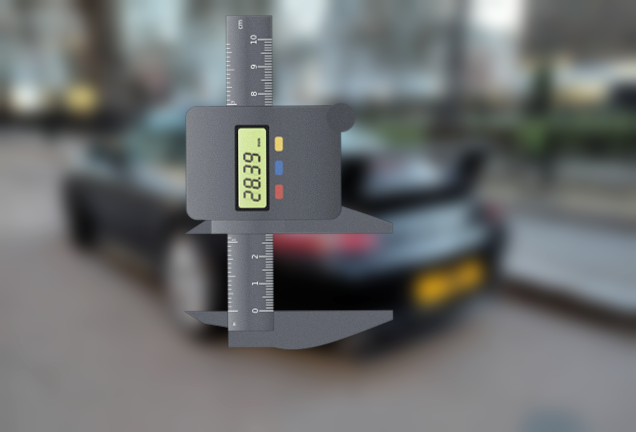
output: **28.39** mm
